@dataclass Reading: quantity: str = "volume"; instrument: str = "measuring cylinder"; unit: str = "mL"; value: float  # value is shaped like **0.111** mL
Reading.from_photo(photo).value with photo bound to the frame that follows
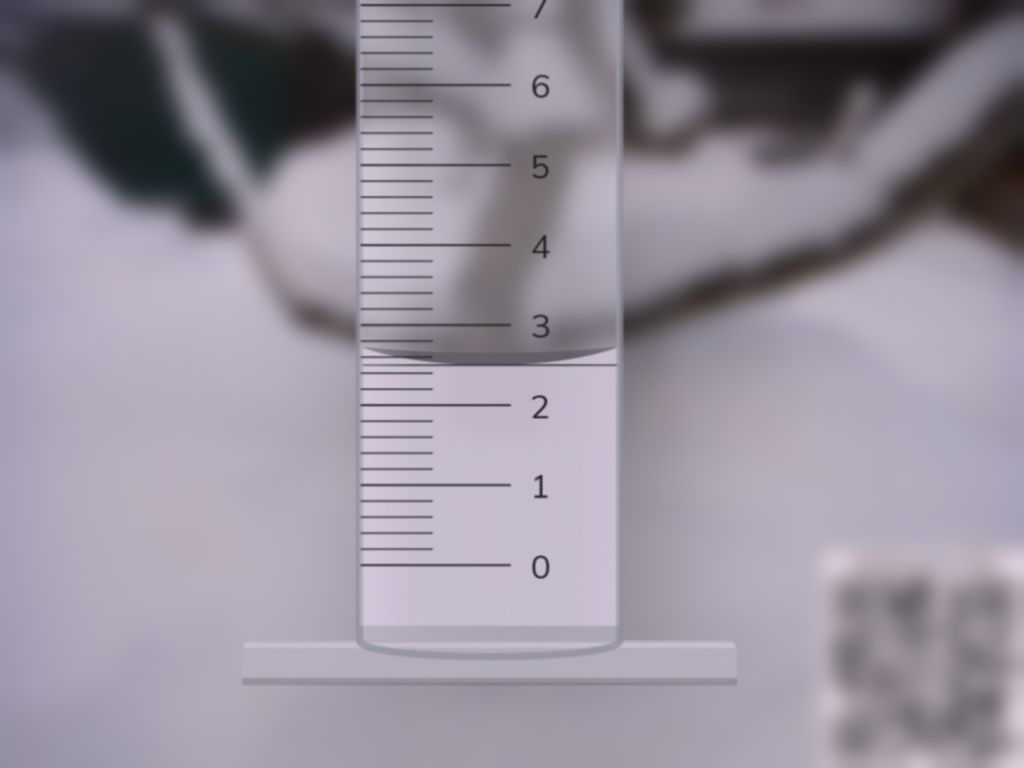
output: **2.5** mL
